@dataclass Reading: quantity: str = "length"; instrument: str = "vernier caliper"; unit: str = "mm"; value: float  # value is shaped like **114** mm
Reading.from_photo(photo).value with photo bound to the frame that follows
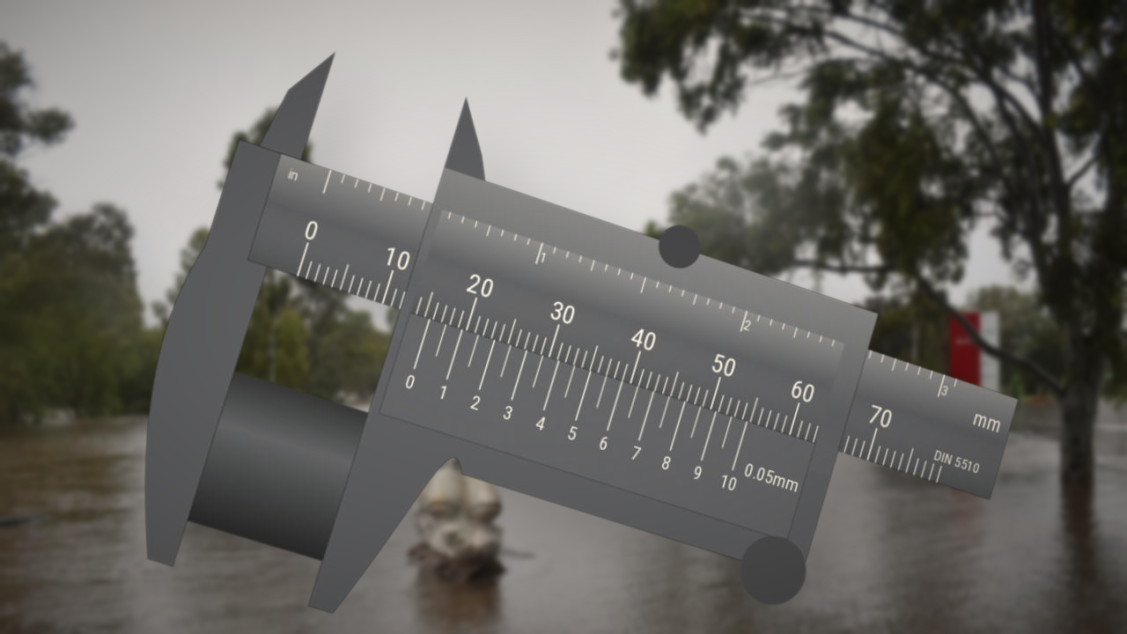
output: **15.6** mm
